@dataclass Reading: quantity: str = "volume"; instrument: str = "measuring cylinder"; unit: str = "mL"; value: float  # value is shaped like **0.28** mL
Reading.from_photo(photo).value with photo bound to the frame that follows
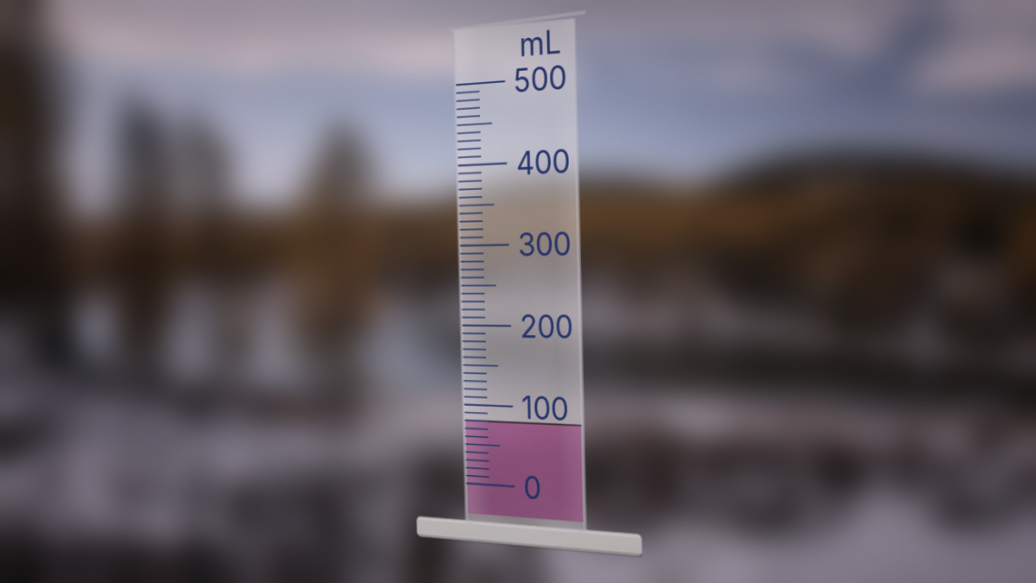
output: **80** mL
